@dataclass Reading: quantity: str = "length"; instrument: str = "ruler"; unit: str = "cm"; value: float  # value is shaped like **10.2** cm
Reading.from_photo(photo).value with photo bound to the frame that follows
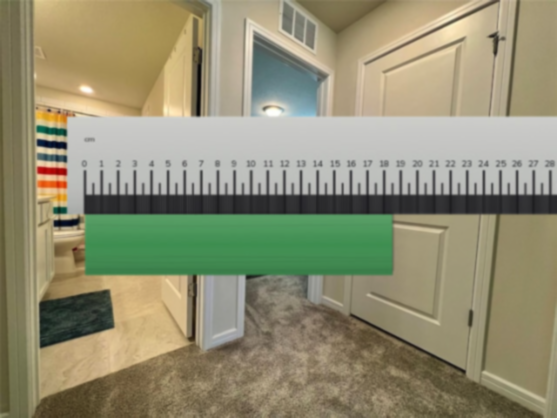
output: **18.5** cm
